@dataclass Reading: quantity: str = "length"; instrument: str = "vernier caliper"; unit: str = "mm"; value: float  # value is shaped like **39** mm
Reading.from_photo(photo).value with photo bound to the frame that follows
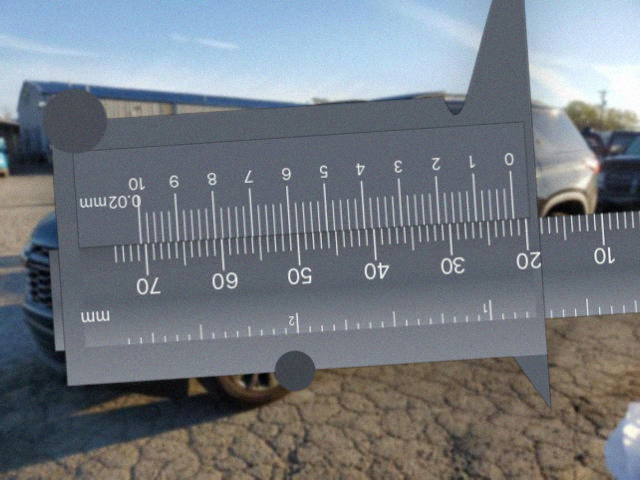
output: **21.6** mm
